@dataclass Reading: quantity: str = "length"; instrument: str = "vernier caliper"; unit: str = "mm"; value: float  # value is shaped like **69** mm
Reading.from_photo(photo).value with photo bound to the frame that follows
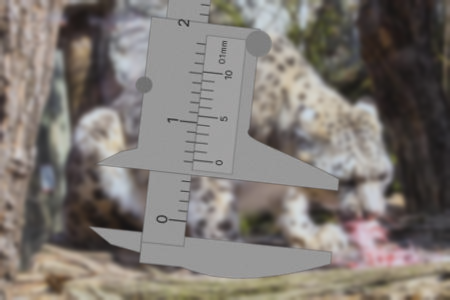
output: **6.2** mm
